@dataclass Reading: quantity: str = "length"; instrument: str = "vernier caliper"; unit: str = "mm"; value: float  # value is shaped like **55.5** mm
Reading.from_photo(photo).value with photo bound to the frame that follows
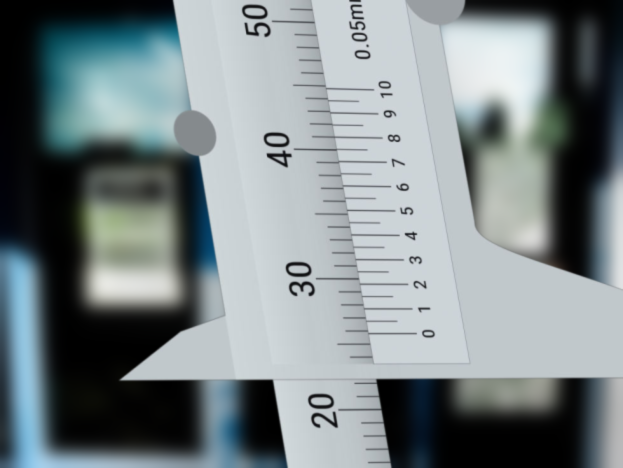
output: **25.8** mm
